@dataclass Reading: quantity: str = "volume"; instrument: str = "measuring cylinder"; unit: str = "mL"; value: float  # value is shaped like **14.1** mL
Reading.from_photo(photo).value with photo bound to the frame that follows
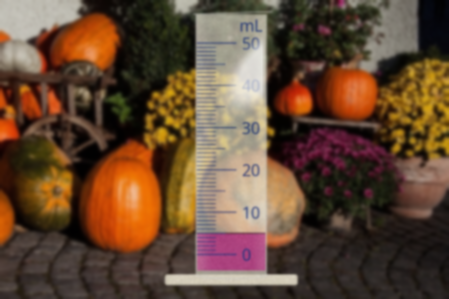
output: **5** mL
